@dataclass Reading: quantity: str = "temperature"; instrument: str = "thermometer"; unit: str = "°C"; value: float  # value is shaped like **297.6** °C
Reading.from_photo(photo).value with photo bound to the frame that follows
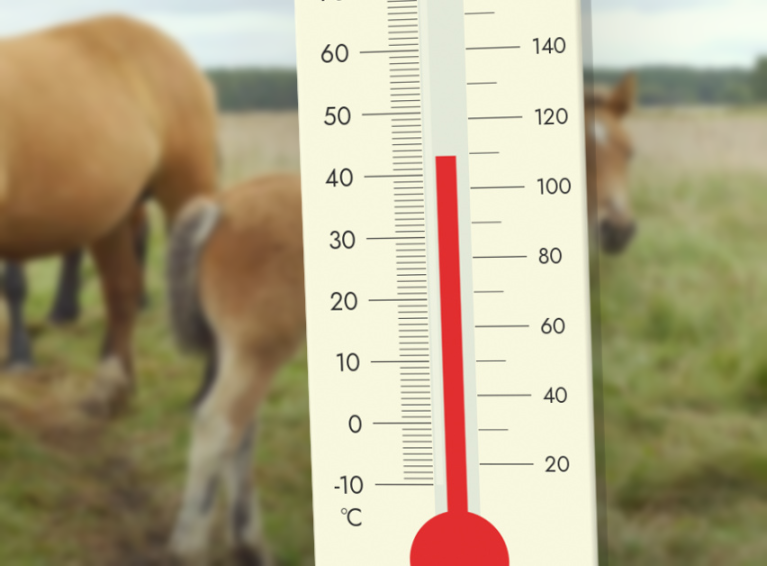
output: **43** °C
